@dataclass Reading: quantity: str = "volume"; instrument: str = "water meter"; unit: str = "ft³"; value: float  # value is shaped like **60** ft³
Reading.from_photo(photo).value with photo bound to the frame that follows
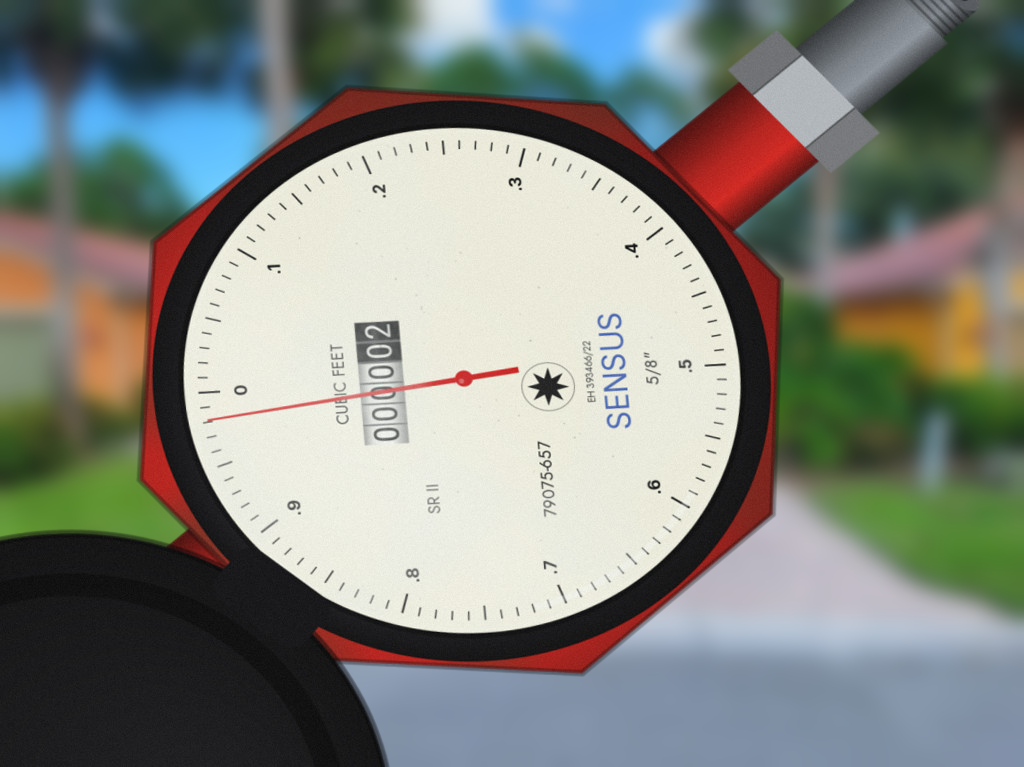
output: **1.98** ft³
